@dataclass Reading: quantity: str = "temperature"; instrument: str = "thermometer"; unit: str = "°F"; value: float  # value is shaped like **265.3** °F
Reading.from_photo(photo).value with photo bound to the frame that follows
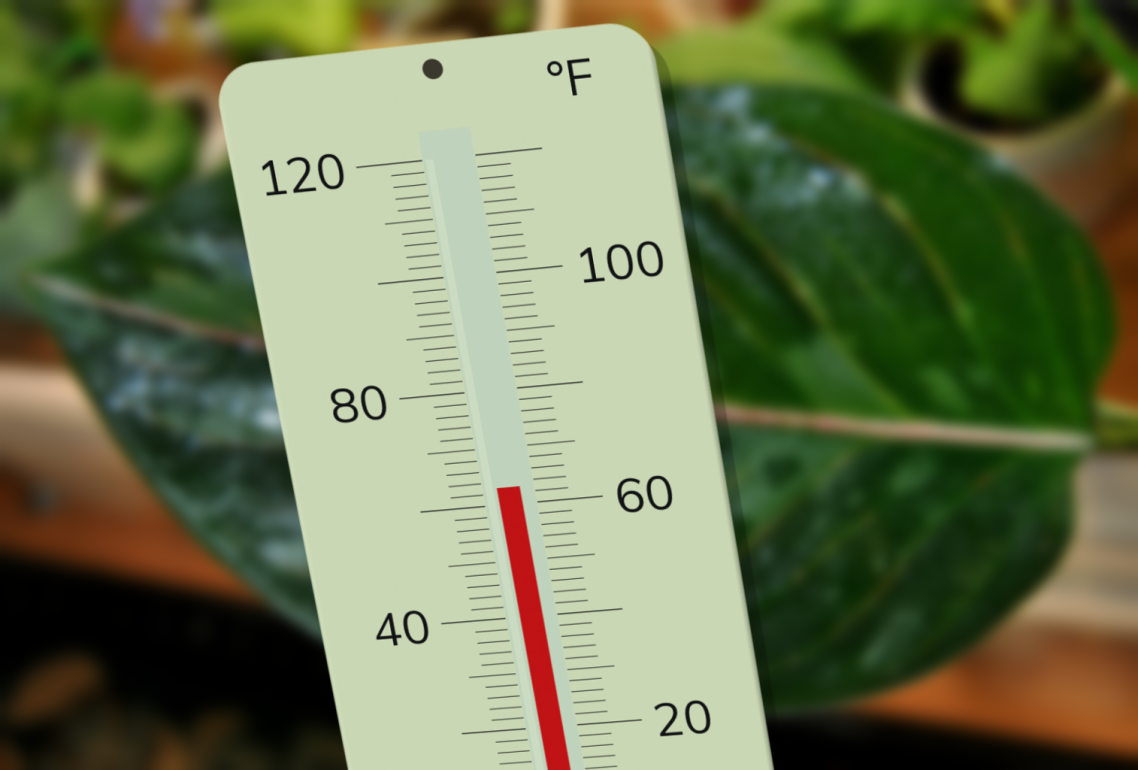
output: **63** °F
